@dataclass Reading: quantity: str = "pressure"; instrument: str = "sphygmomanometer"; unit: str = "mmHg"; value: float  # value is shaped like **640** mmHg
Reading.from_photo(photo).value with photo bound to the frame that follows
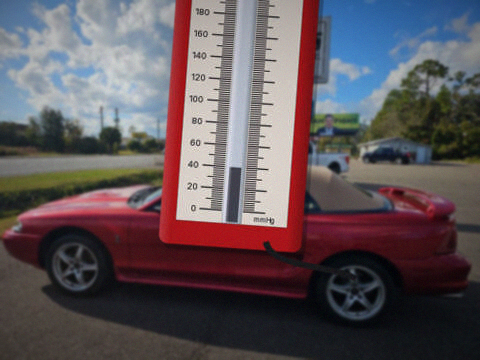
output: **40** mmHg
